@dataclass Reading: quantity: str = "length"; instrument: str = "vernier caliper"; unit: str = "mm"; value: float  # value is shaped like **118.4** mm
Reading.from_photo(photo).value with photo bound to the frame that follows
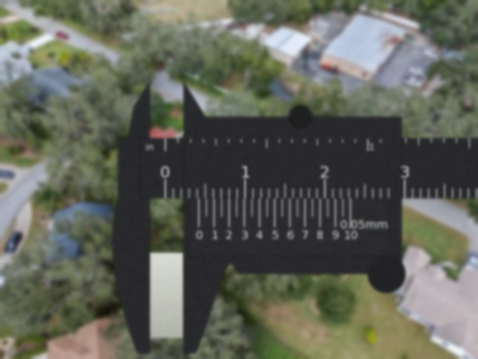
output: **4.2** mm
